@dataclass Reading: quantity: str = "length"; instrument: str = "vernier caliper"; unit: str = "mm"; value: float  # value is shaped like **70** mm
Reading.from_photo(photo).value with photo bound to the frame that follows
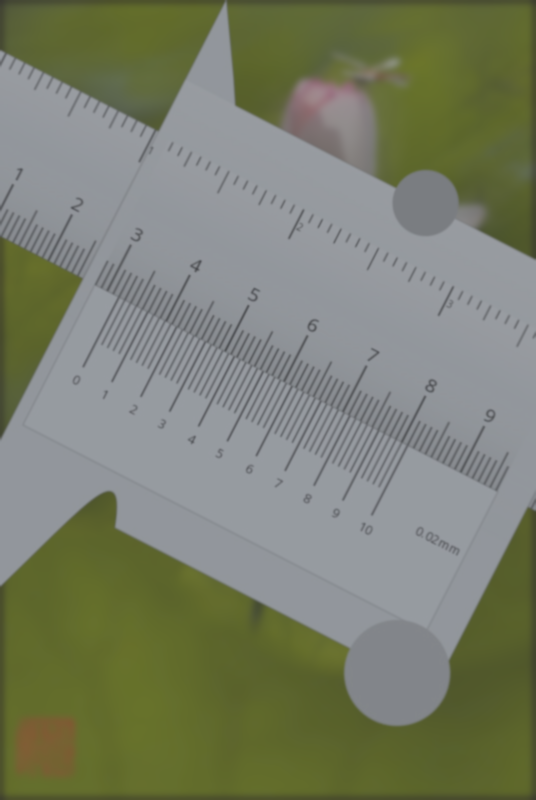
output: **32.0** mm
